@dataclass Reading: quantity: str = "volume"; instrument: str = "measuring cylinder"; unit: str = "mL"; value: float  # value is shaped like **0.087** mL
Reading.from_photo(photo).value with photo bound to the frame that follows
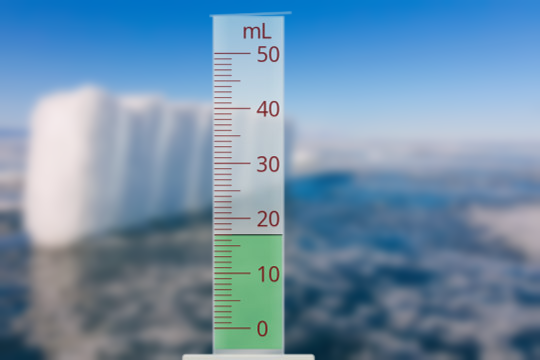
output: **17** mL
